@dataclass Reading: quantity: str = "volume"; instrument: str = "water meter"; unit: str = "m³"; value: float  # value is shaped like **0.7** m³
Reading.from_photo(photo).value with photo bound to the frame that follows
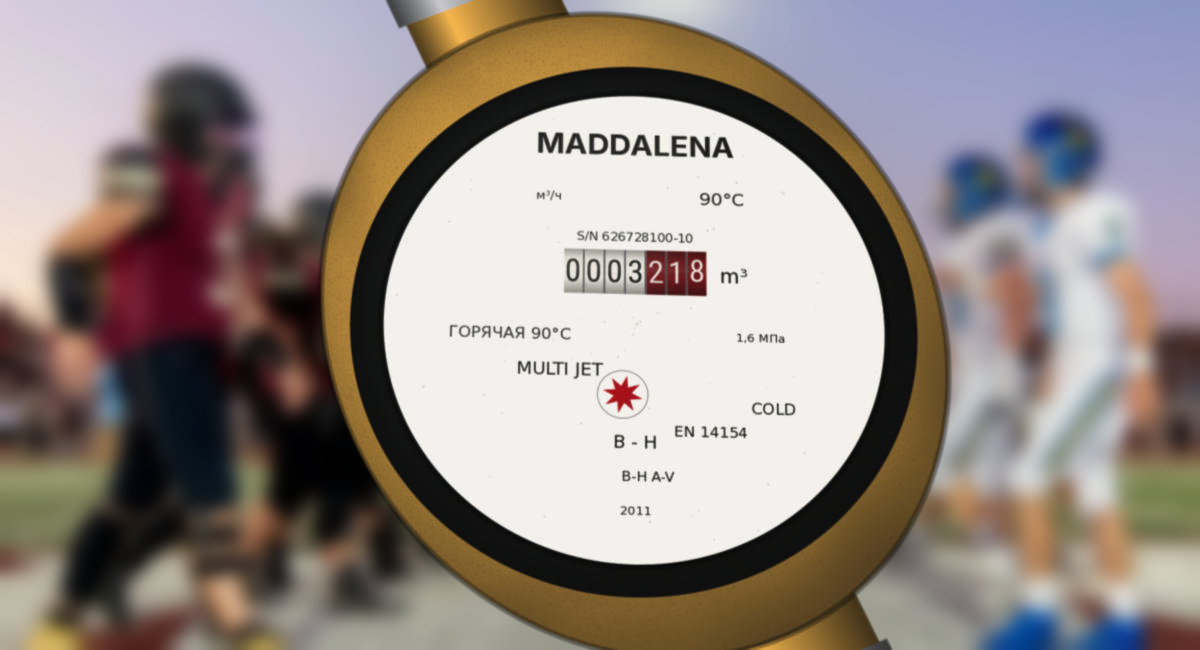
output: **3.218** m³
